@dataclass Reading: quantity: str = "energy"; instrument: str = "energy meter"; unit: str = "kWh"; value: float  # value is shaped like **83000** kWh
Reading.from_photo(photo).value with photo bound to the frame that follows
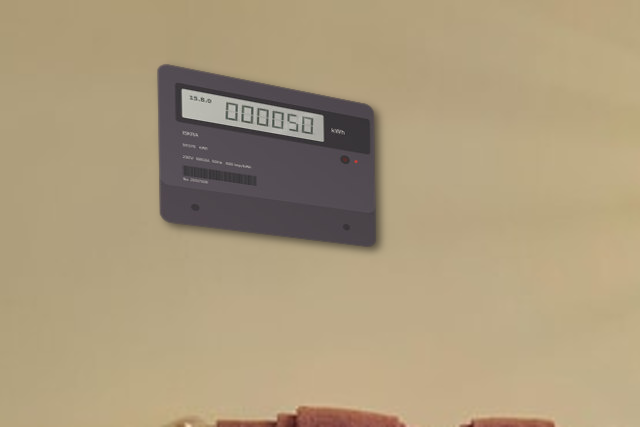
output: **50** kWh
